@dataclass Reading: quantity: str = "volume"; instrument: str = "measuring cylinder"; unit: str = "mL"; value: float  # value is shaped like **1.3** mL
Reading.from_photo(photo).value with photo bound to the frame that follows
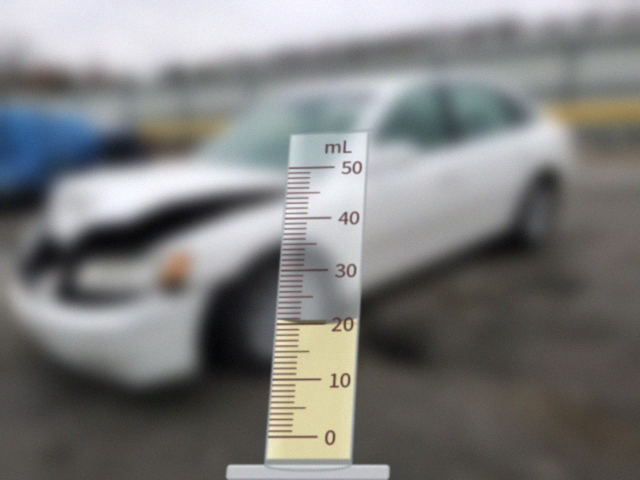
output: **20** mL
